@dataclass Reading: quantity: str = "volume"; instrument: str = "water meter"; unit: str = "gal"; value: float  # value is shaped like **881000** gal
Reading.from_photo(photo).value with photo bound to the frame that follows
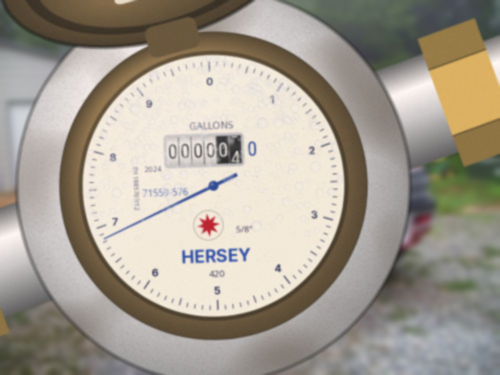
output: **36.8** gal
